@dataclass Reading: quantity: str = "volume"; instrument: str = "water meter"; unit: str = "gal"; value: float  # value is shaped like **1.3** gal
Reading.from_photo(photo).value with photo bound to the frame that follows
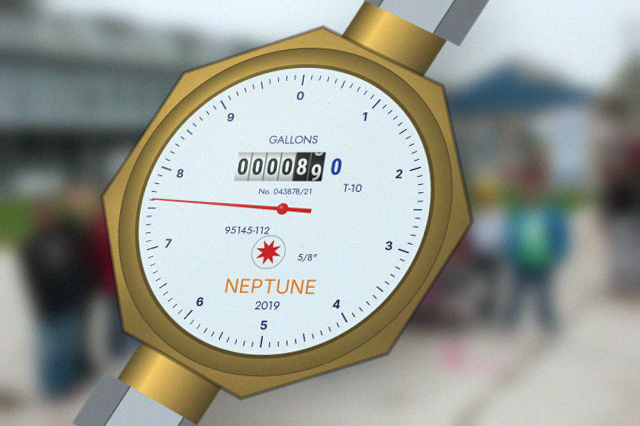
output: **887.6** gal
